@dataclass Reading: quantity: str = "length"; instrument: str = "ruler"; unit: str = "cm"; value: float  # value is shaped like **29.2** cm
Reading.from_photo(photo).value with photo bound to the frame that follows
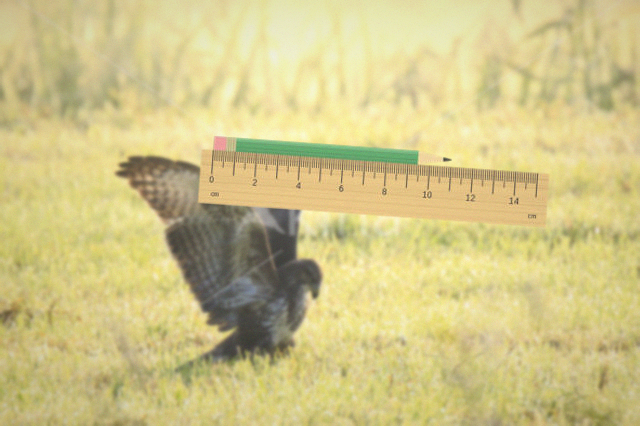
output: **11** cm
